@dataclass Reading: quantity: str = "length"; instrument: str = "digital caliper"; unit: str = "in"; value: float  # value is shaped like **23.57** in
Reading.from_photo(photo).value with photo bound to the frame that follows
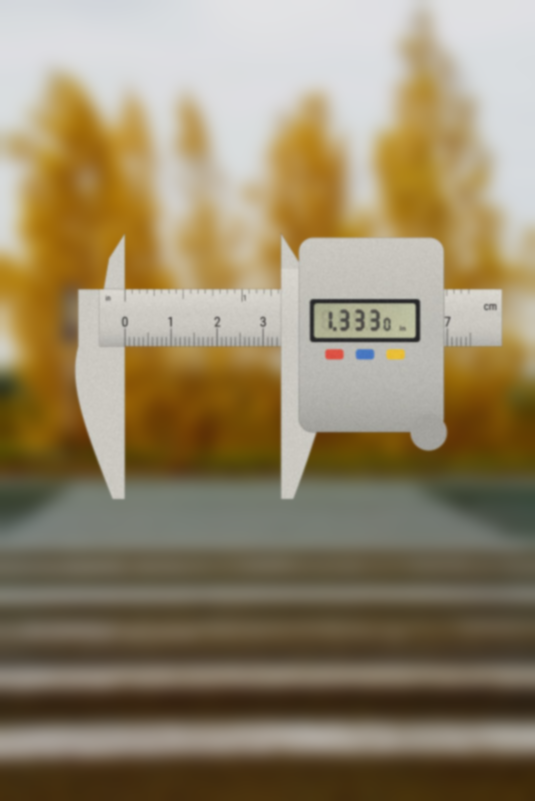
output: **1.3330** in
